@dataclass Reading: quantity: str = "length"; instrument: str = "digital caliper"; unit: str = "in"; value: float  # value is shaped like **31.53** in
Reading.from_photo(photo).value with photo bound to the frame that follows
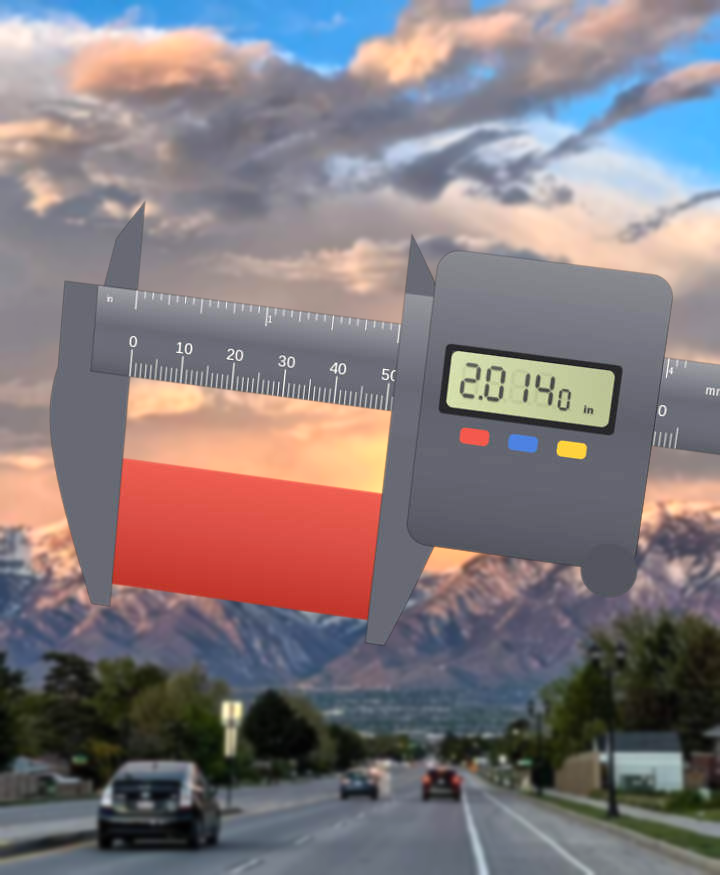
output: **2.0140** in
